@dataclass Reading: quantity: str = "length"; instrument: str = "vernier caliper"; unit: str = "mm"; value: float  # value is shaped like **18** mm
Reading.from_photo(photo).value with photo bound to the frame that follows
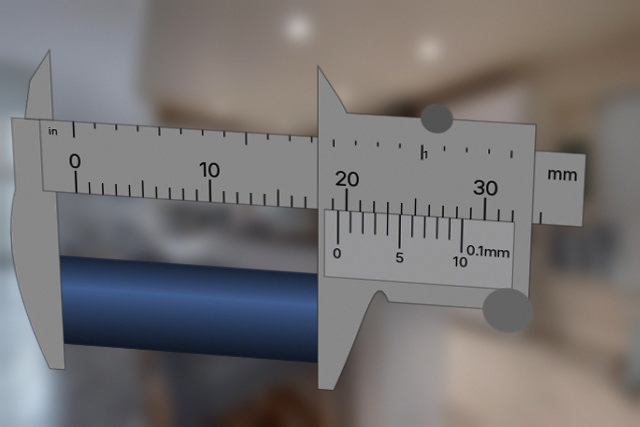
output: **19.4** mm
